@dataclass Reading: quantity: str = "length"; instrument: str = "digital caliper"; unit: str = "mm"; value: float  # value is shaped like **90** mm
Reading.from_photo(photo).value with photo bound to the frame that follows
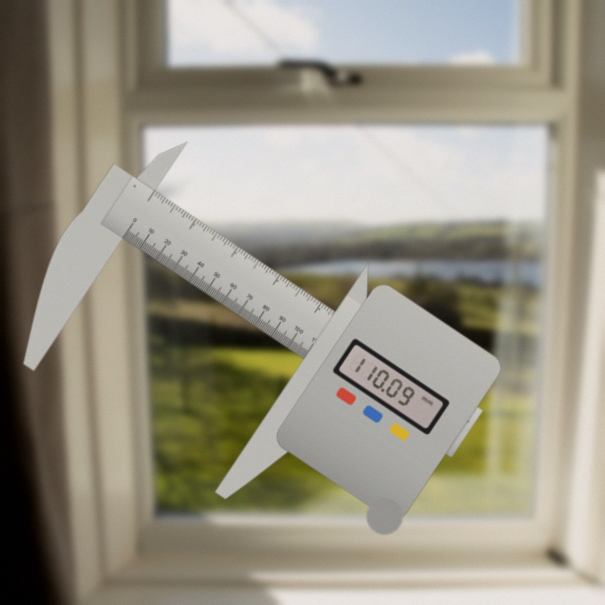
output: **110.09** mm
